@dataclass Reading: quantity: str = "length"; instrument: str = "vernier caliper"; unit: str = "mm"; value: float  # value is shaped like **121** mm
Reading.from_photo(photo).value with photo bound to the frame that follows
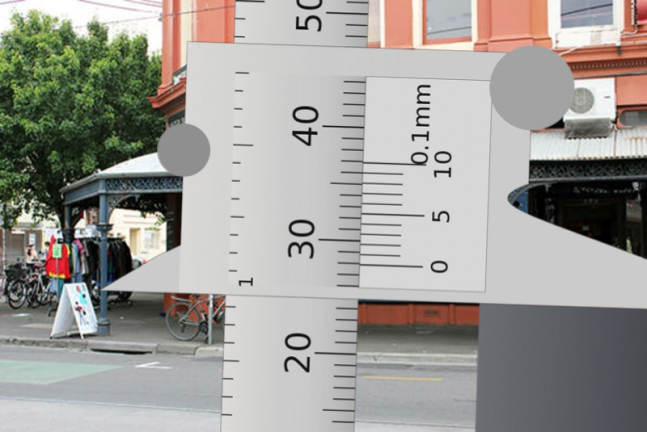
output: **27.9** mm
